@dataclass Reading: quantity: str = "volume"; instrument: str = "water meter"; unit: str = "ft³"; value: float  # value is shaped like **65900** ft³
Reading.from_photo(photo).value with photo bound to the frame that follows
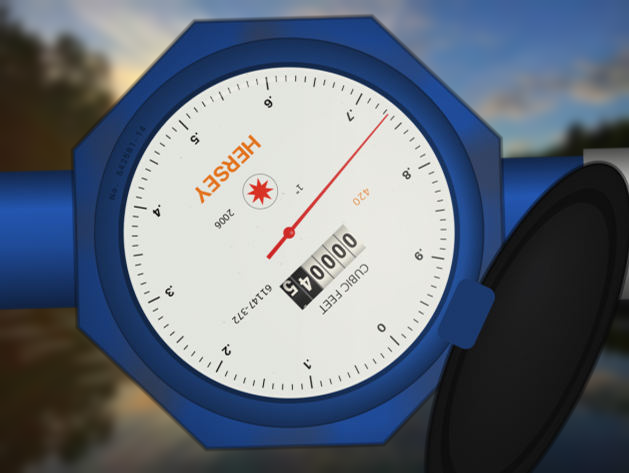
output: **44.73** ft³
